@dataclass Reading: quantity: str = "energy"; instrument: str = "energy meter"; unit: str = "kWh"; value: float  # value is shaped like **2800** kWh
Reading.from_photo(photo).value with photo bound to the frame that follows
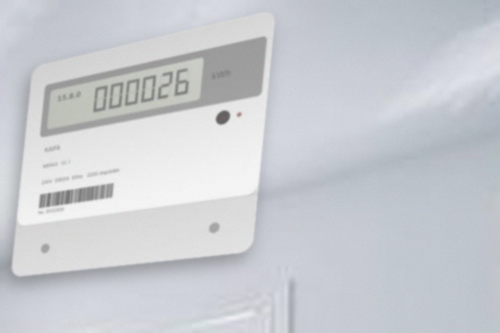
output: **26** kWh
